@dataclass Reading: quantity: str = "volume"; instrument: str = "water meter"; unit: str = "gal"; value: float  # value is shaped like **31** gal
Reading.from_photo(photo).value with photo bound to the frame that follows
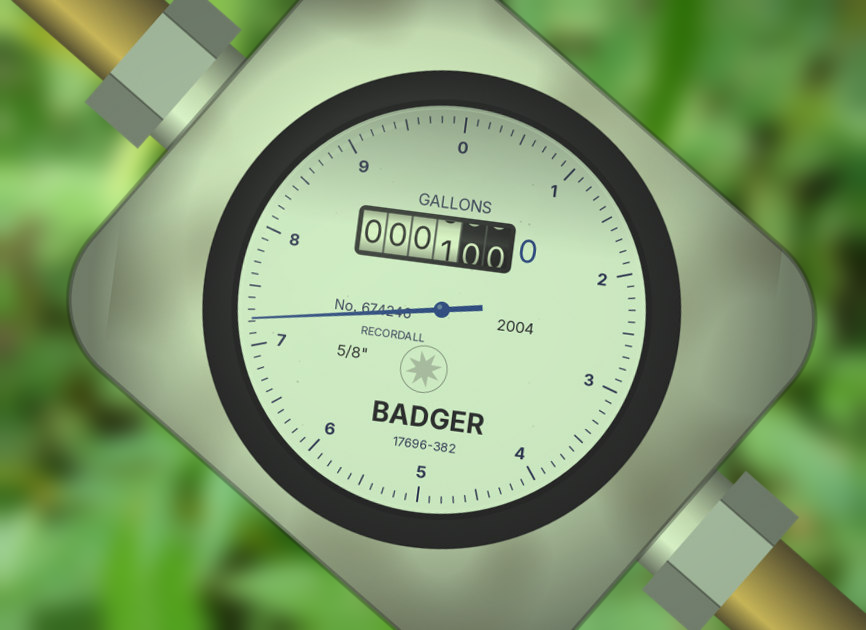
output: **997.2** gal
